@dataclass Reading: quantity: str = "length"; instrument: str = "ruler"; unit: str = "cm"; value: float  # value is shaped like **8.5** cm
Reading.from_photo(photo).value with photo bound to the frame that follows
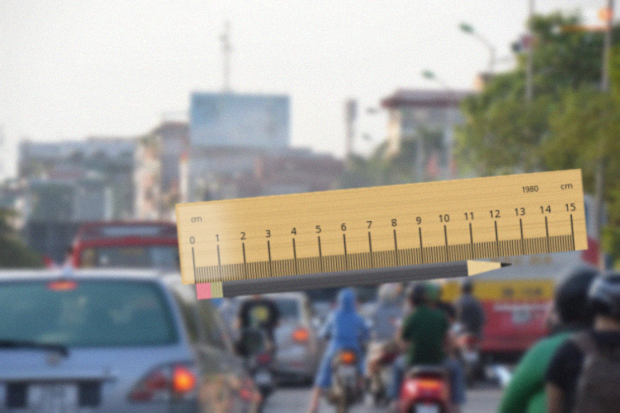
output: **12.5** cm
